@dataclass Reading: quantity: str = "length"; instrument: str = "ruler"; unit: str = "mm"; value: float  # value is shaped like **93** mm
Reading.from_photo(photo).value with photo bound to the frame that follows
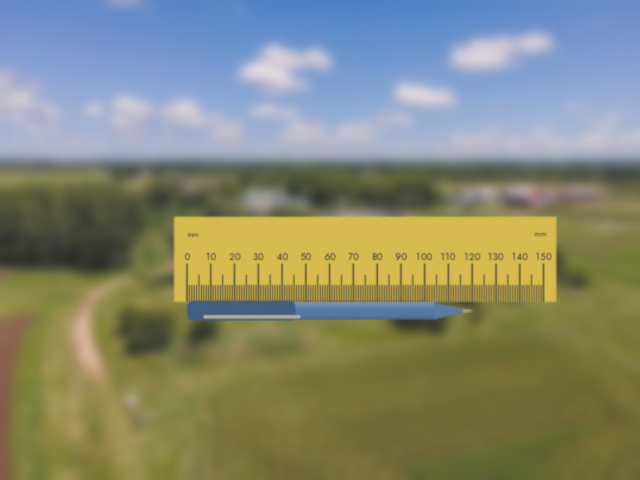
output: **120** mm
